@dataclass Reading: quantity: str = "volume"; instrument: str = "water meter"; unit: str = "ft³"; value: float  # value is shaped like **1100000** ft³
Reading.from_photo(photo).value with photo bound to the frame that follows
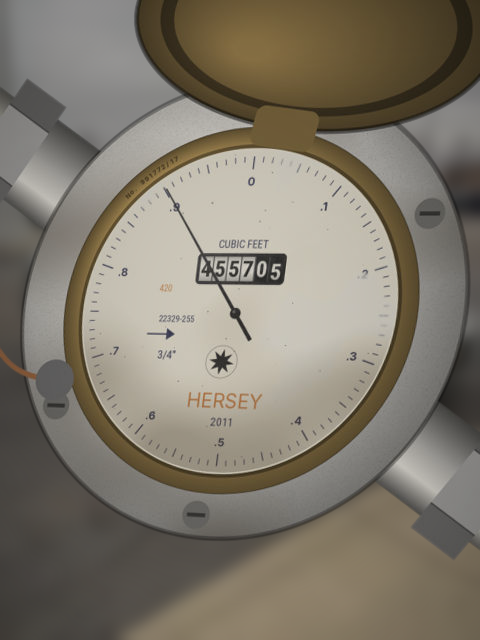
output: **455704.90** ft³
